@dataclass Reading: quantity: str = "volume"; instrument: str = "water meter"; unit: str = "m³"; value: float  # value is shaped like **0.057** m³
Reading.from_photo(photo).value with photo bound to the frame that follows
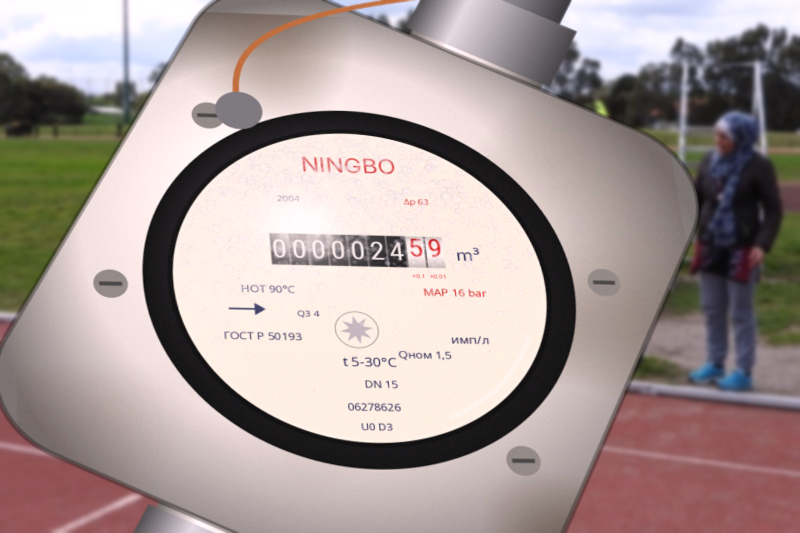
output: **24.59** m³
